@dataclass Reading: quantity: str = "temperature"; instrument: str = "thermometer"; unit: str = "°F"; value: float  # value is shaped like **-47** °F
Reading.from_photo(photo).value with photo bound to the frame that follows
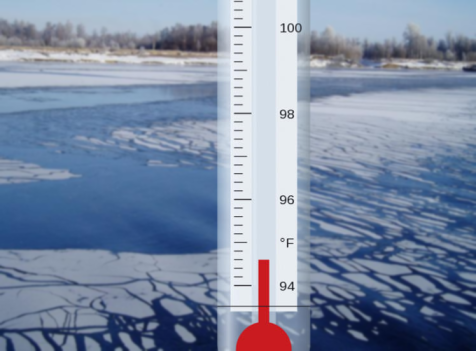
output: **94.6** °F
